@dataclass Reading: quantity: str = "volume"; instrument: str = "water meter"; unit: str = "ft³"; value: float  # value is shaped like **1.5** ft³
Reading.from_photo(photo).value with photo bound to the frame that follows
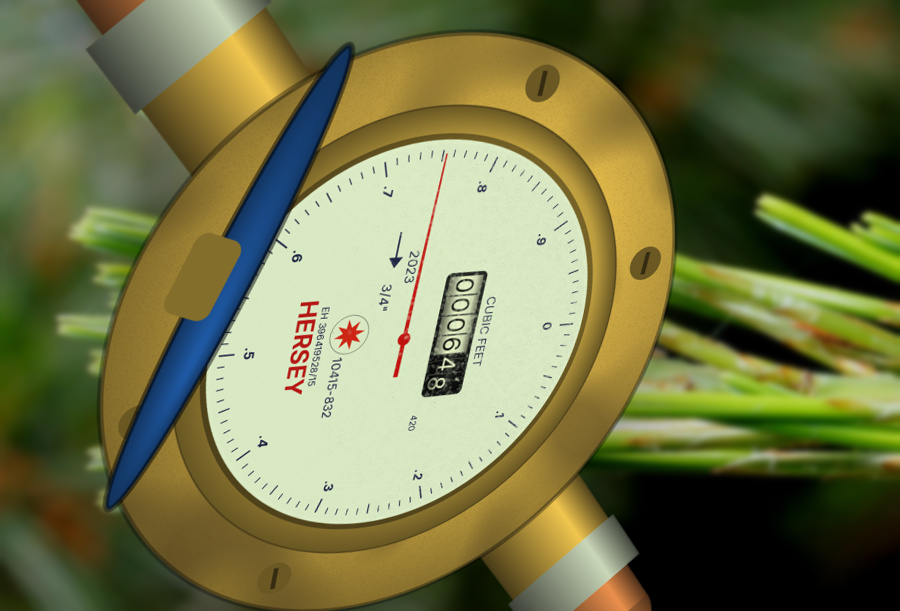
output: **647.75** ft³
